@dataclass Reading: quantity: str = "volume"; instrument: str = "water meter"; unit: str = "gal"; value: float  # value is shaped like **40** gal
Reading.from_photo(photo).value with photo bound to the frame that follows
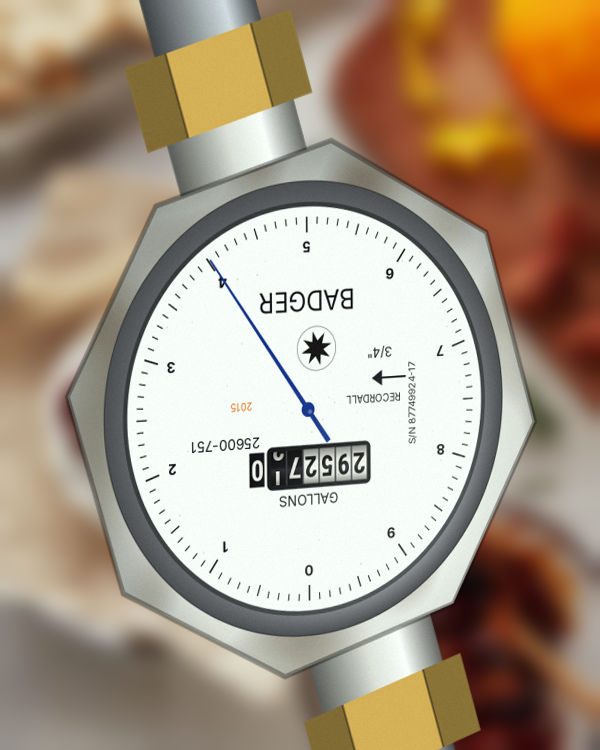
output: **2952714.0** gal
